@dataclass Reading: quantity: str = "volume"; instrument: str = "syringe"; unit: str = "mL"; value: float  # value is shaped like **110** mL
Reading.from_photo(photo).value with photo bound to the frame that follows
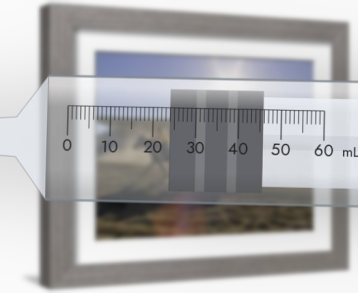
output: **24** mL
